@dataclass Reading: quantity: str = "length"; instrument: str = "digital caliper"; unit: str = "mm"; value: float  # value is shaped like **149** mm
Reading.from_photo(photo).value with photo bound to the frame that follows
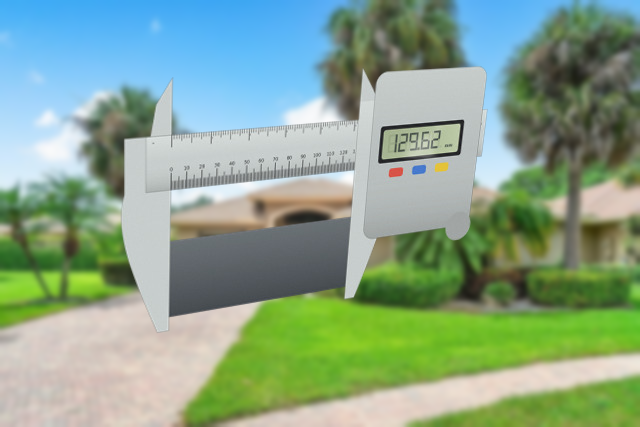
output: **129.62** mm
